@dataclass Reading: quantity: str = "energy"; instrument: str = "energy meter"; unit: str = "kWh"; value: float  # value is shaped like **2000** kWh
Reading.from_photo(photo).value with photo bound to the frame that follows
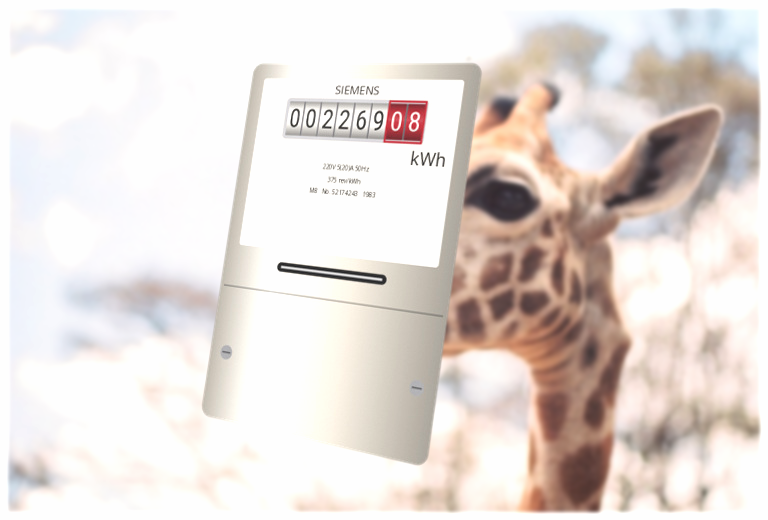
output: **2269.08** kWh
